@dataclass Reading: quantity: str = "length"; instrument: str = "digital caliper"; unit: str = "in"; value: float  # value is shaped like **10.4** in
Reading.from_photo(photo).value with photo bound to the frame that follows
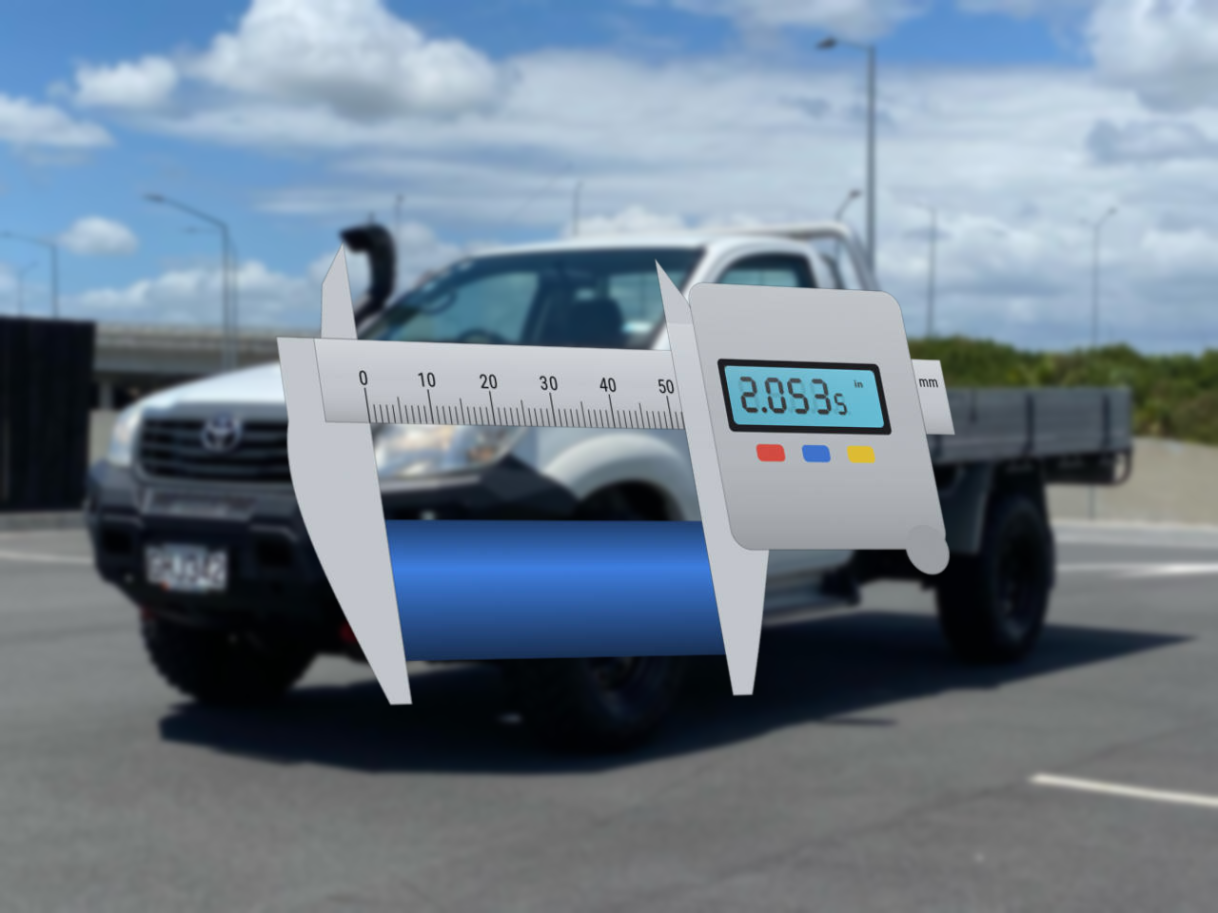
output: **2.0535** in
